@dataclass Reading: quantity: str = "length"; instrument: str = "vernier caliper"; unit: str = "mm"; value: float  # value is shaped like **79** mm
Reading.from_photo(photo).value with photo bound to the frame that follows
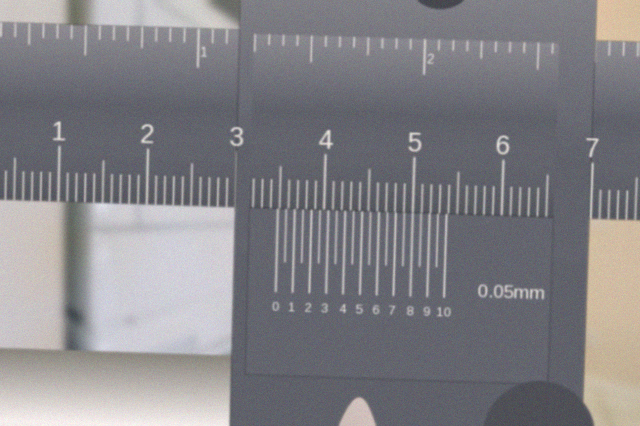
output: **34.8** mm
